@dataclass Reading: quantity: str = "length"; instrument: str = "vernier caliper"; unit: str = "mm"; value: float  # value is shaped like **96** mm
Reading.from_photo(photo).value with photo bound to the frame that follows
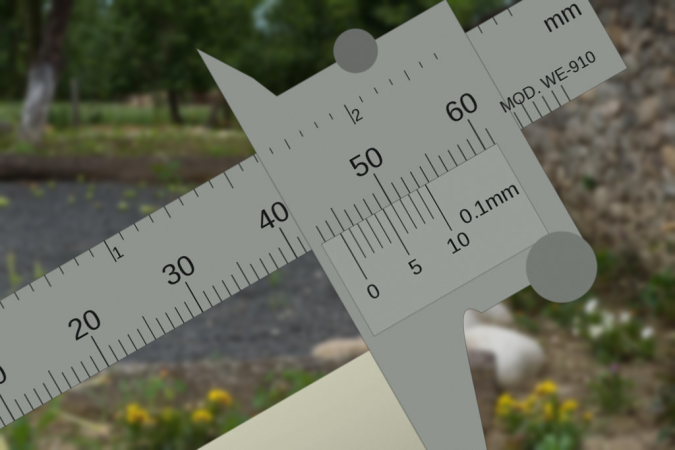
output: **44.6** mm
